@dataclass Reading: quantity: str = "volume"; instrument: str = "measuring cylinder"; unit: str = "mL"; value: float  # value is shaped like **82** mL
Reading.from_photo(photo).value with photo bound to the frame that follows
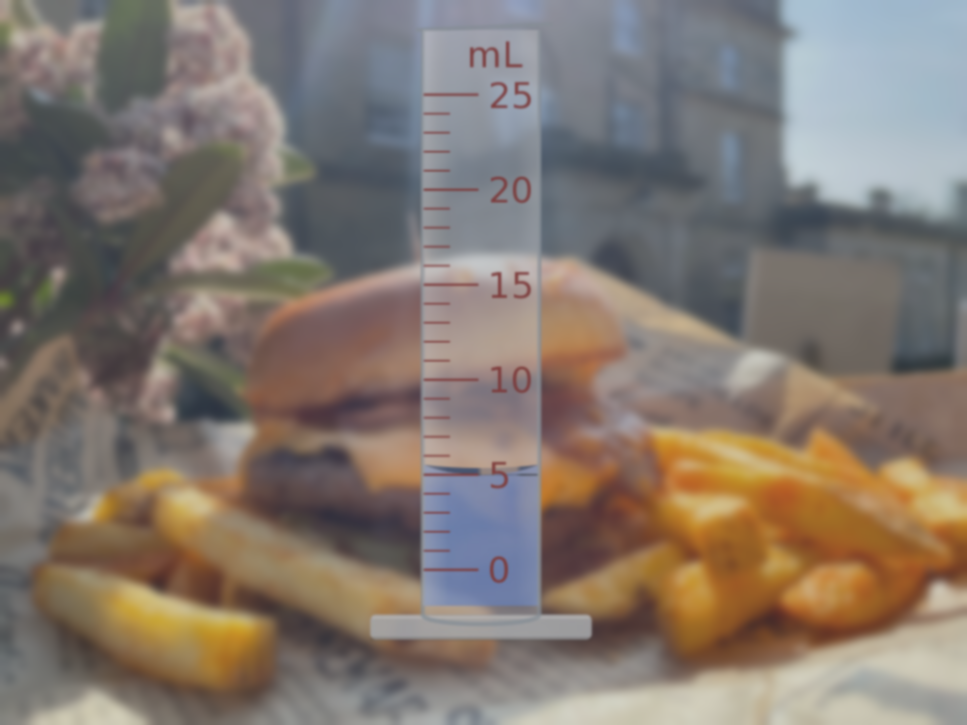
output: **5** mL
